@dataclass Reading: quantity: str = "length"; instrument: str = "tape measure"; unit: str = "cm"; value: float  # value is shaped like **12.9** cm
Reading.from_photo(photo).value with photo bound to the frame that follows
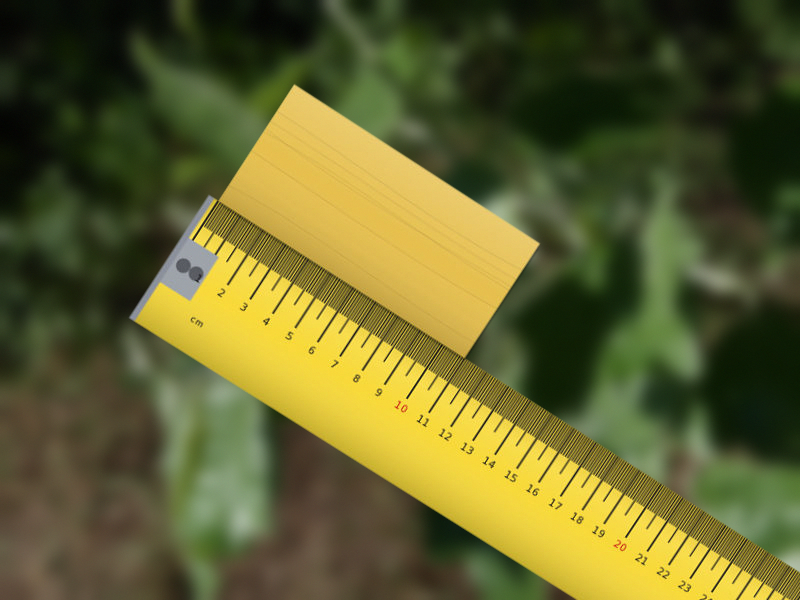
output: **11** cm
